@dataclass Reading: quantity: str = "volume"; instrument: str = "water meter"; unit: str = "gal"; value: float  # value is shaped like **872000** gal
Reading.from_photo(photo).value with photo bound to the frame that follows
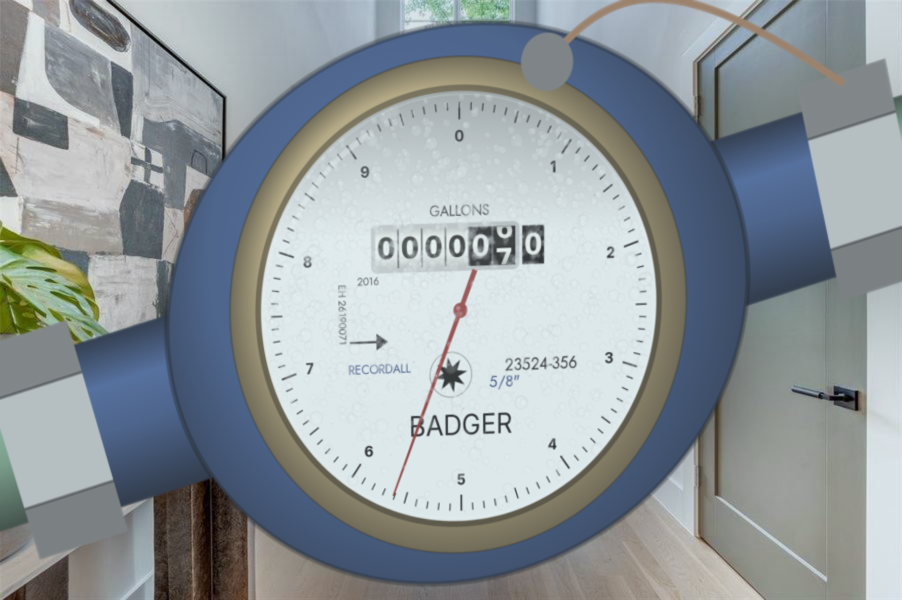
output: **65.6** gal
